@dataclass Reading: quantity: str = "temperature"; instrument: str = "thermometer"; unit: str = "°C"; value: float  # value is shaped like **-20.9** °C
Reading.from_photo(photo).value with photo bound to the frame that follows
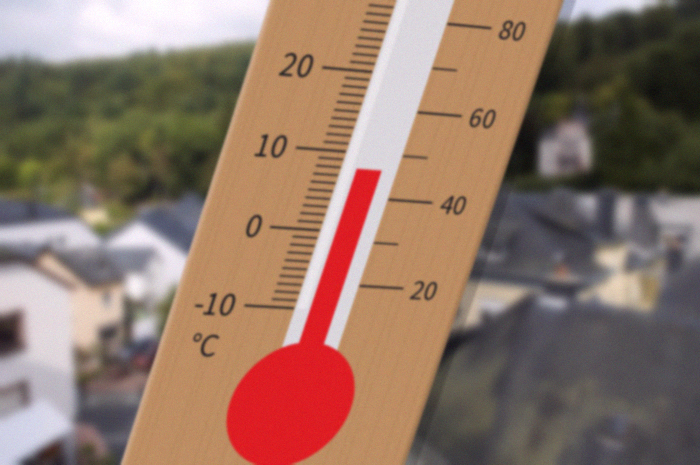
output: **8** °C
